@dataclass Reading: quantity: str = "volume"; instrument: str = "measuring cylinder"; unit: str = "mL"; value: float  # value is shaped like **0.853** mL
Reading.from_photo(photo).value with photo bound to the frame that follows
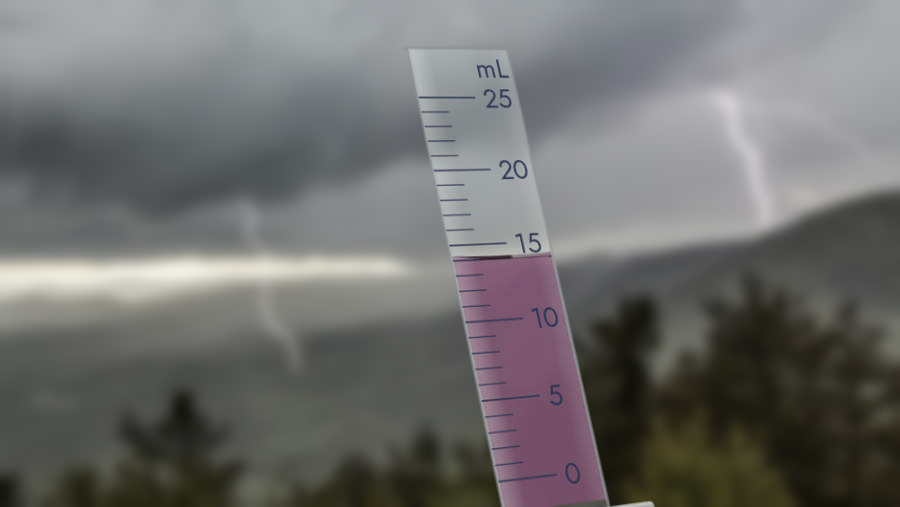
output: **14** mL
